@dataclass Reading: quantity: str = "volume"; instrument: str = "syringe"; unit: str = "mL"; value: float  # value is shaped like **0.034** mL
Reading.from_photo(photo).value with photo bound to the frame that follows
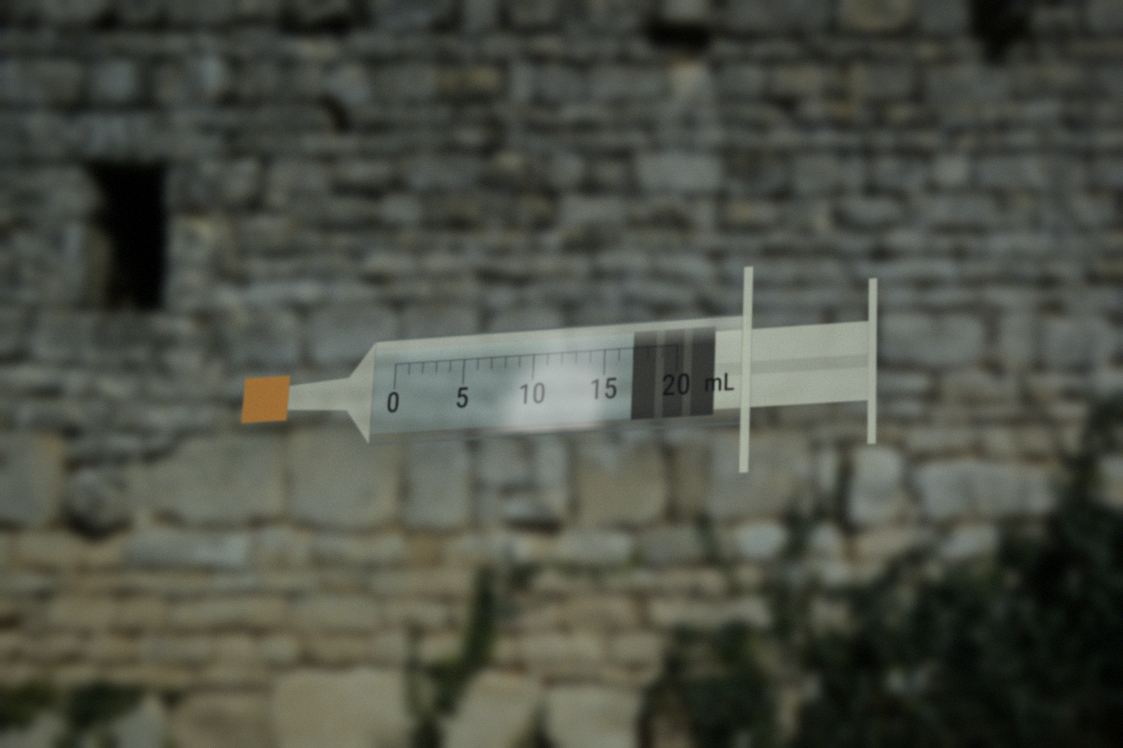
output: **17** mL
